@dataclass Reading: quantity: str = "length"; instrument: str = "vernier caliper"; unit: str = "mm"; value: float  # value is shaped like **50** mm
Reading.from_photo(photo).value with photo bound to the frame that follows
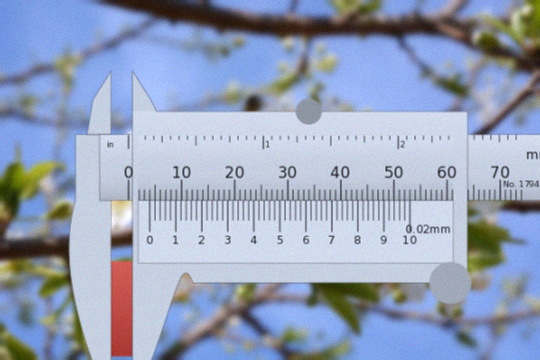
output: **4.0** mm
